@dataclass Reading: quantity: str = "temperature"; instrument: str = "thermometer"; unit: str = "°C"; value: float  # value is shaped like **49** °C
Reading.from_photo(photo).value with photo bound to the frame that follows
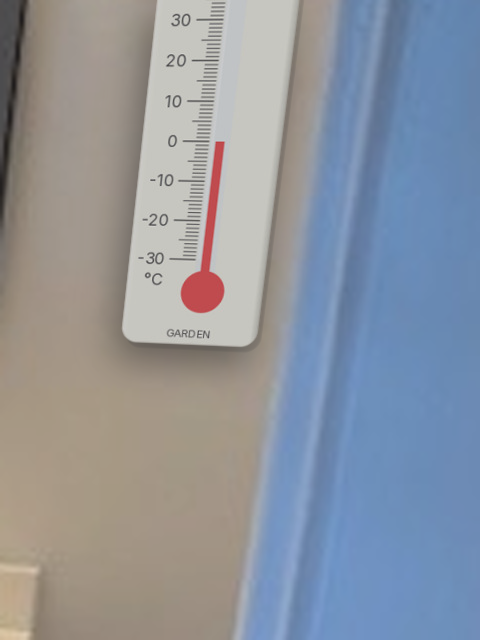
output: **0** °C
